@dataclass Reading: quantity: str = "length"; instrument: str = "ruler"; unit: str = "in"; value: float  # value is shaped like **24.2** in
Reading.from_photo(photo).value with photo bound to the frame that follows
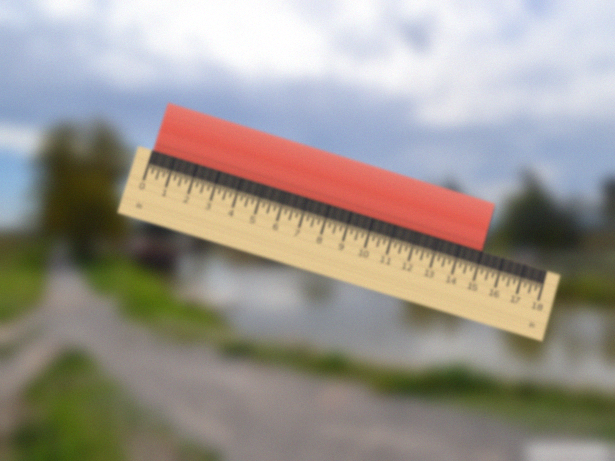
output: **15** in
